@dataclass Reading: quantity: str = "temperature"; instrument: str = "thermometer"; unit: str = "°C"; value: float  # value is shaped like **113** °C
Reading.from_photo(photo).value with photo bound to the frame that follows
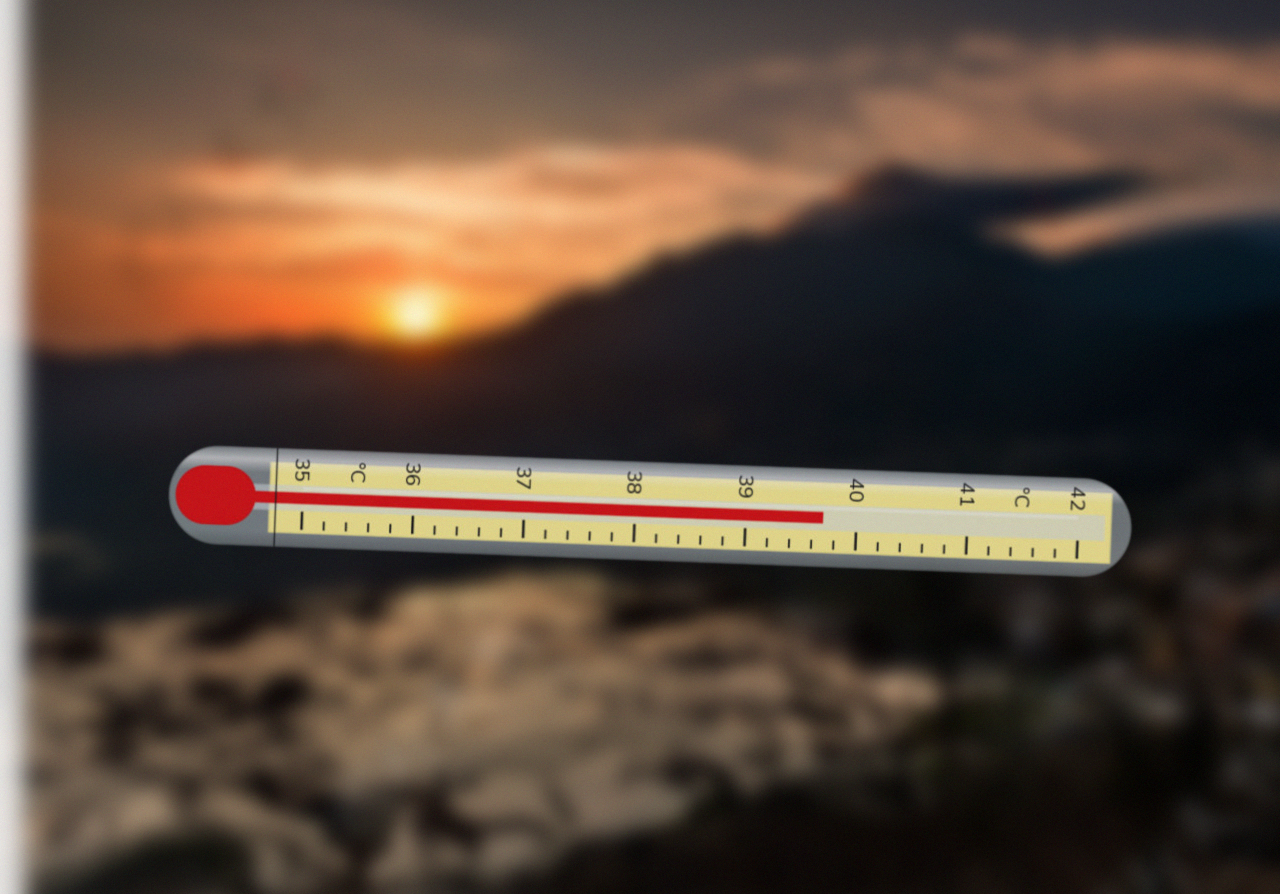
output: **39.7** °C
